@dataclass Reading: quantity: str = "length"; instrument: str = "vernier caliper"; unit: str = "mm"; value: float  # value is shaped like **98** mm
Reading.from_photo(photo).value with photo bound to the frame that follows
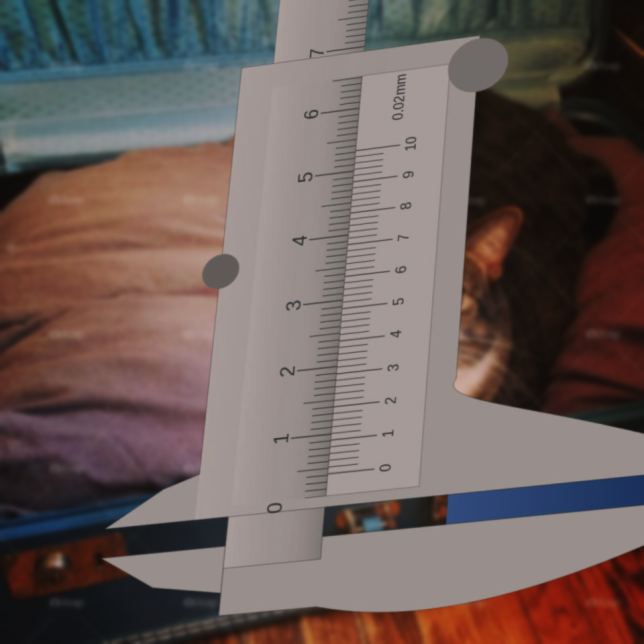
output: **4.2** mm
